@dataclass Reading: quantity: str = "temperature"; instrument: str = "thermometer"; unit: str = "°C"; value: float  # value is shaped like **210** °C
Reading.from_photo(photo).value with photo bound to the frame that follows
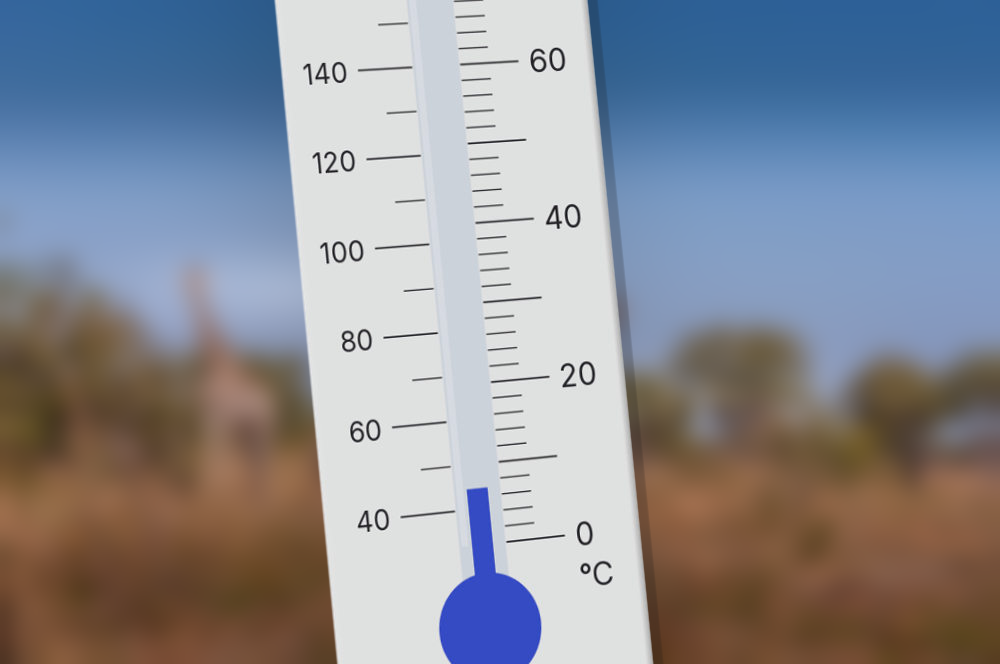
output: **7** °C
